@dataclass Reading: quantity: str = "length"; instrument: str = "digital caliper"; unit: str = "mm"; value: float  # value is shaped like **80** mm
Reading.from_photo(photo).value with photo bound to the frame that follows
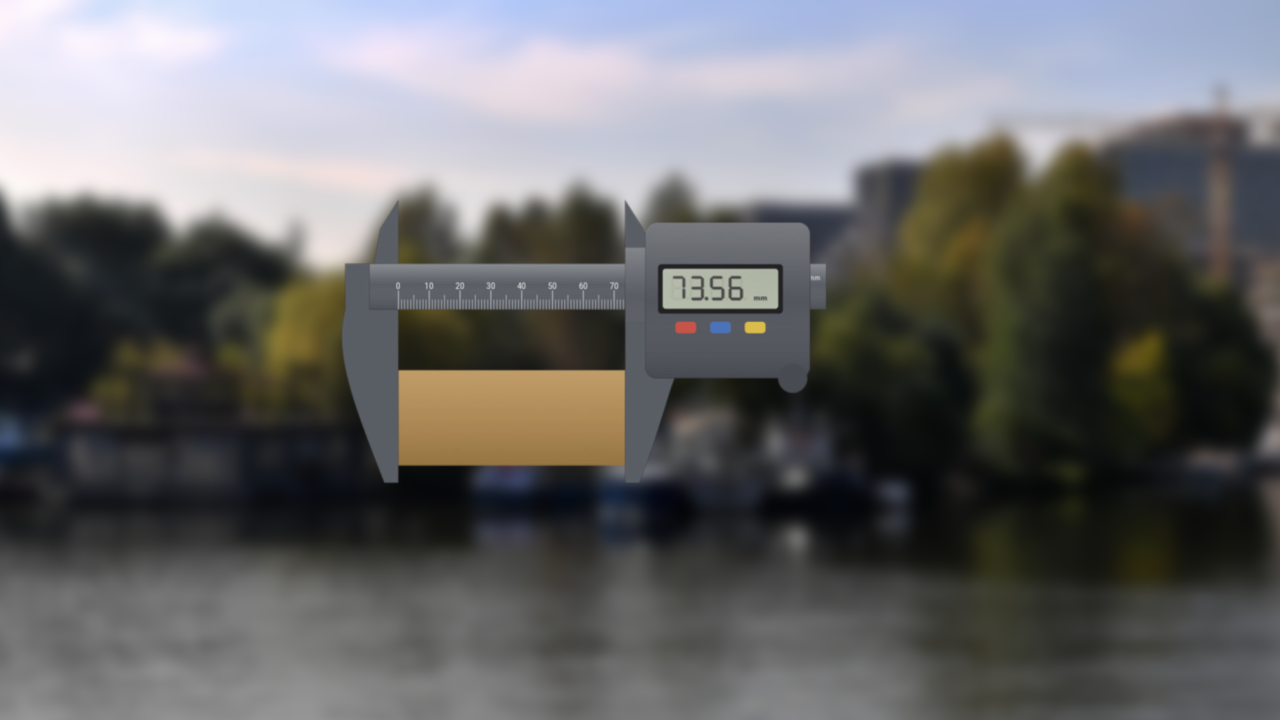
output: **73.56** mm
